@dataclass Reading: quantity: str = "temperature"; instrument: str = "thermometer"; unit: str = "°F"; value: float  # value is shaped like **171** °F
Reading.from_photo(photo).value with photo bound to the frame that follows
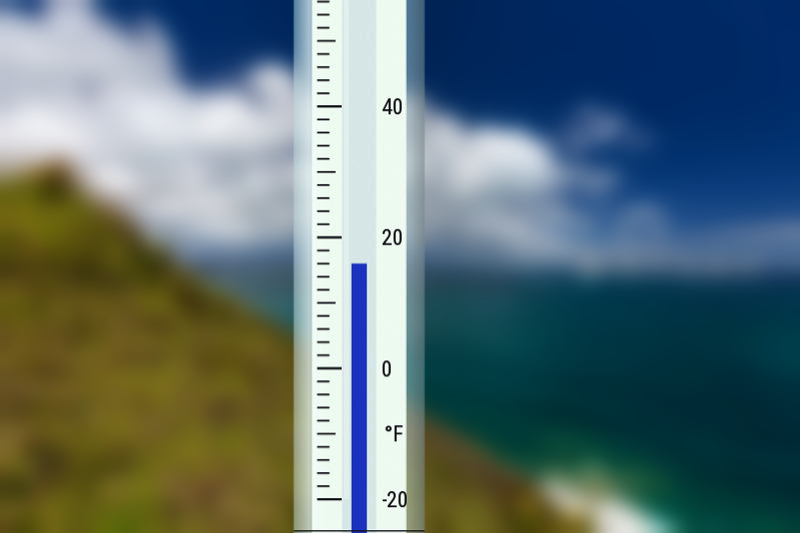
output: **16** °F
